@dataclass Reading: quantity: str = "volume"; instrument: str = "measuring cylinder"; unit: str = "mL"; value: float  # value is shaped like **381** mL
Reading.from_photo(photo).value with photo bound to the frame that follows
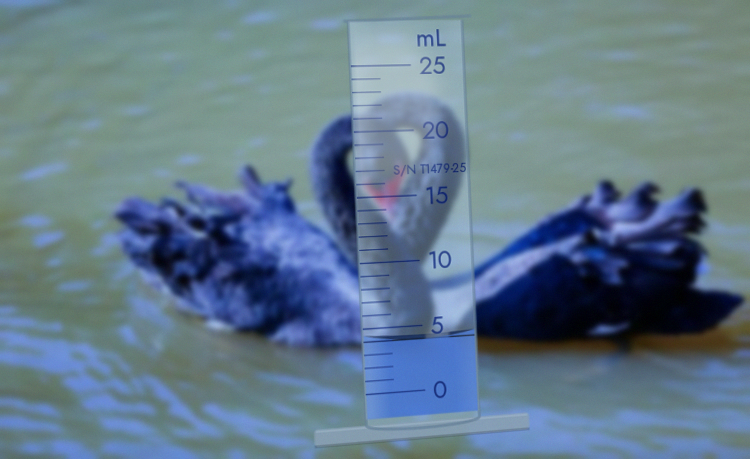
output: **4** mL
